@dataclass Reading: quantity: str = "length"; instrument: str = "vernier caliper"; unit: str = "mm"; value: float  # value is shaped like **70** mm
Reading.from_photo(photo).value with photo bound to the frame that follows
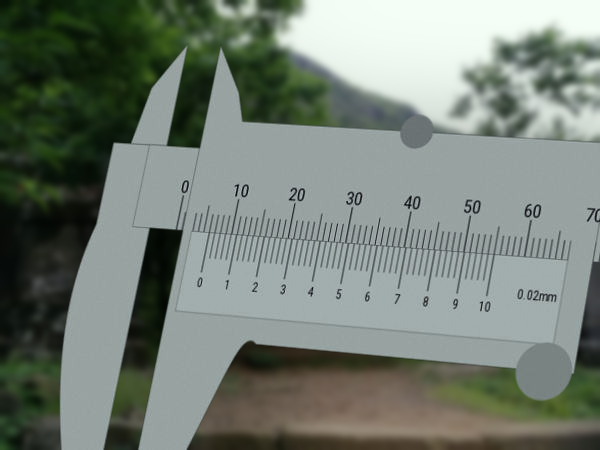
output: **6.0** mm
